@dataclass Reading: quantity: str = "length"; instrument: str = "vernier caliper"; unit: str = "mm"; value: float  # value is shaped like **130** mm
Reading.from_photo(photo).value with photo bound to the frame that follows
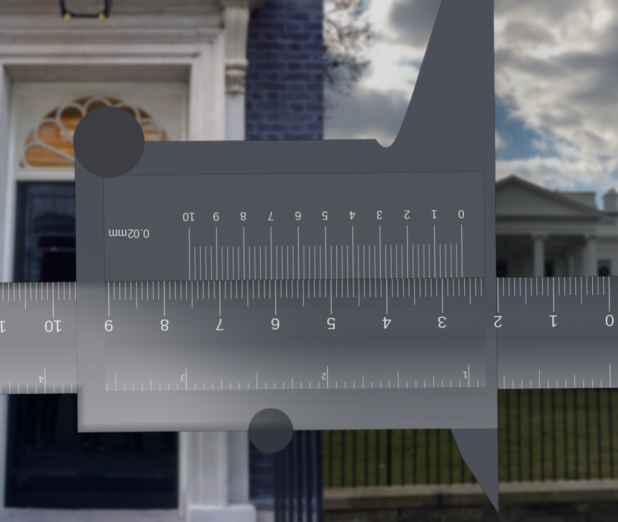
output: **26.4** mm
